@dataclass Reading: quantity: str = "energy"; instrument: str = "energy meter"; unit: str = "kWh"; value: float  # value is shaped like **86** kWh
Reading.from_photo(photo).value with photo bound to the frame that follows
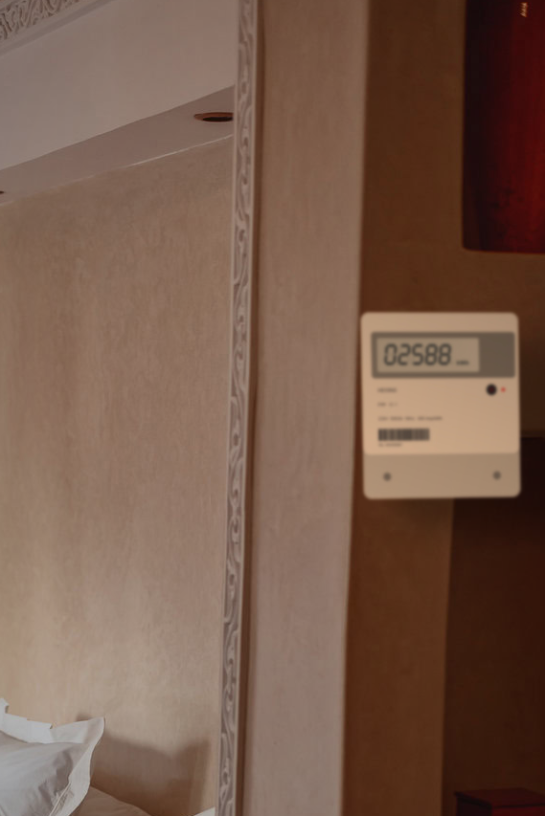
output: **2588** kWh
